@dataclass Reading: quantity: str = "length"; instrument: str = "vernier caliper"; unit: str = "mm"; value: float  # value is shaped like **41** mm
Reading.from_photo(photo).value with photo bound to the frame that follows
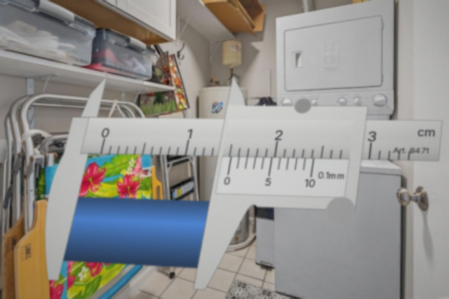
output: **15.2** mm
